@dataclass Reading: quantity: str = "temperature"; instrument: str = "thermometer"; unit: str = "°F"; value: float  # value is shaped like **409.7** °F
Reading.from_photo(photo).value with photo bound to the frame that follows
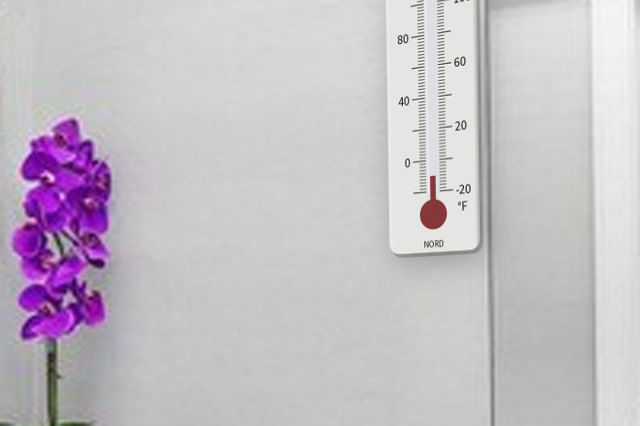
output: **-10** °F
